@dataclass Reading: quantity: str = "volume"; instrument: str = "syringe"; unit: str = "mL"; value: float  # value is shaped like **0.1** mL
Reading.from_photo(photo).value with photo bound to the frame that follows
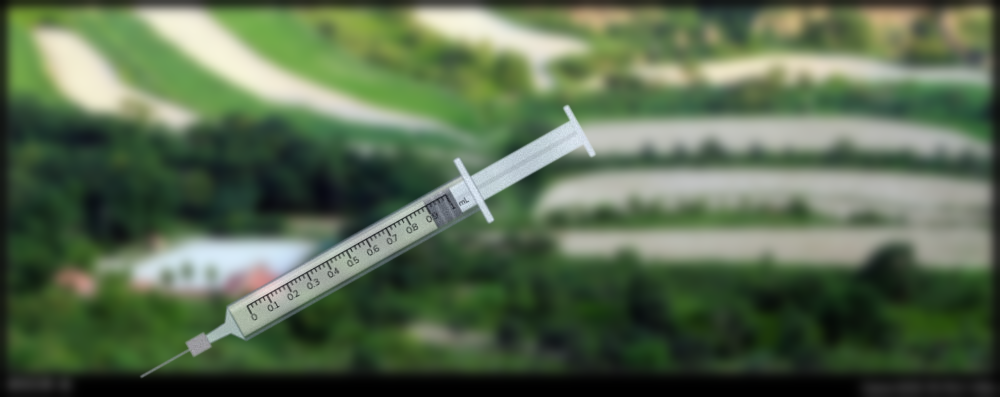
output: **0.9** mL
